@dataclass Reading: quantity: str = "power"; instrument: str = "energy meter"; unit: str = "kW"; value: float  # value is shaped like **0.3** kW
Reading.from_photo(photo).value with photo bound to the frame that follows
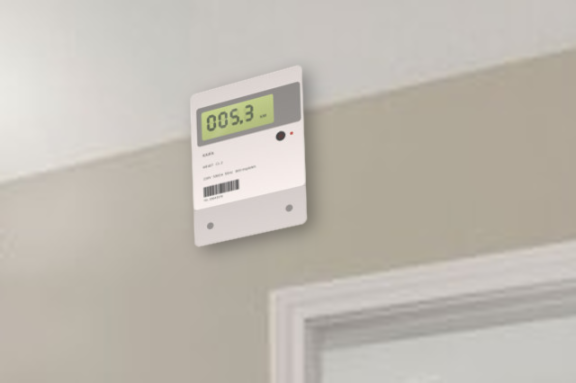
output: **5.3** kW
